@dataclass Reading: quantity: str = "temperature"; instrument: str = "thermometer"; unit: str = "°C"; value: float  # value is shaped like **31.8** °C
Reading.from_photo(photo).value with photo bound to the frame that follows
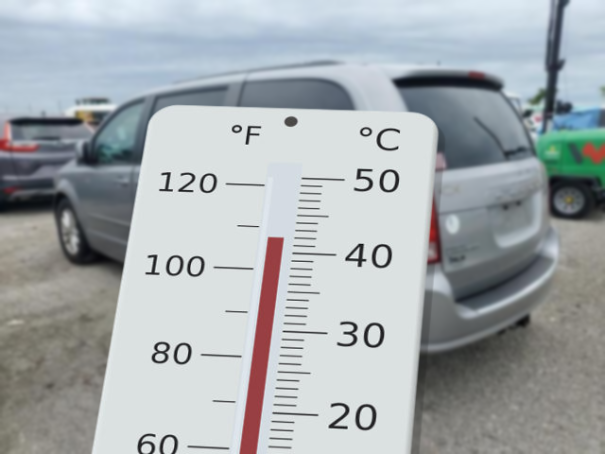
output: **42** °C
